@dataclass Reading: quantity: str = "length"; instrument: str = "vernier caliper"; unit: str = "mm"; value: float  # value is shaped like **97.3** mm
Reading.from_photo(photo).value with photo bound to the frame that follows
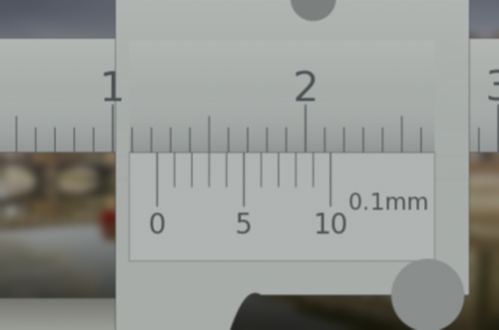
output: **12.3** mm
